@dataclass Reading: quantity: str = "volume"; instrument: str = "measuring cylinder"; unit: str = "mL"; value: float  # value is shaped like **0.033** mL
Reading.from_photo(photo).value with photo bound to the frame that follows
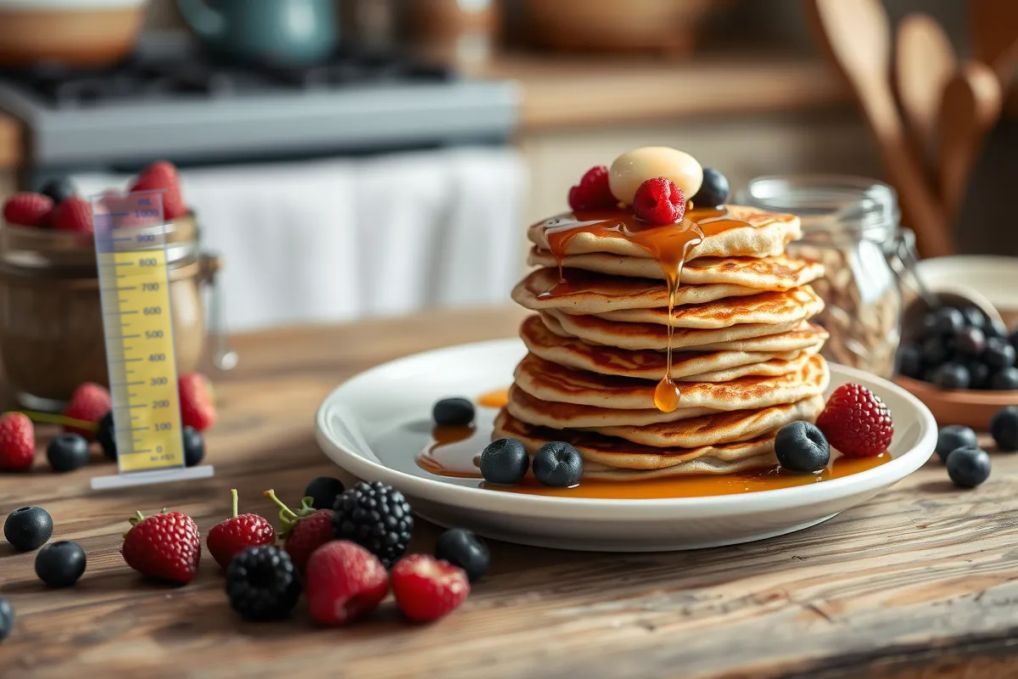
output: **850** mL
